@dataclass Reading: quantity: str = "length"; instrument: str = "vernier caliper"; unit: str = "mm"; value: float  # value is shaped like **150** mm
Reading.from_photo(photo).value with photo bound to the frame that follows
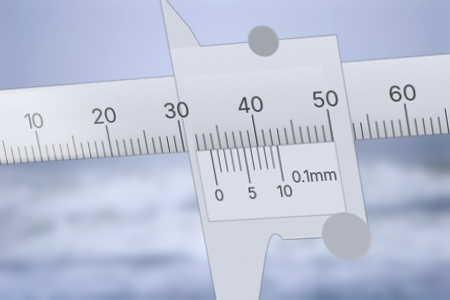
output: **33.6** mm
